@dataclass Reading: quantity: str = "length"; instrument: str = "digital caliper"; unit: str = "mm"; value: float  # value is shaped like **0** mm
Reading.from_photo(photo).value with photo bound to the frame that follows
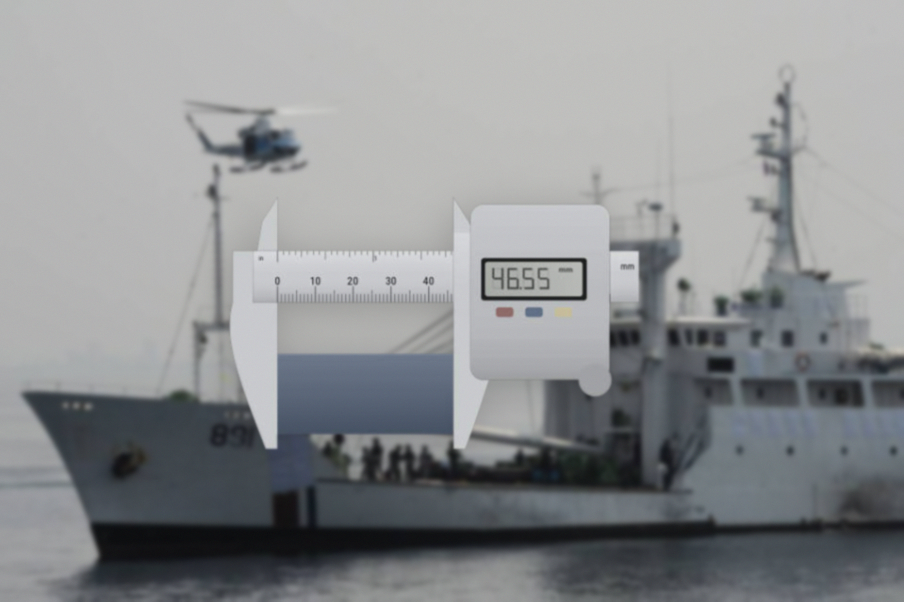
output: **46.55** mm
